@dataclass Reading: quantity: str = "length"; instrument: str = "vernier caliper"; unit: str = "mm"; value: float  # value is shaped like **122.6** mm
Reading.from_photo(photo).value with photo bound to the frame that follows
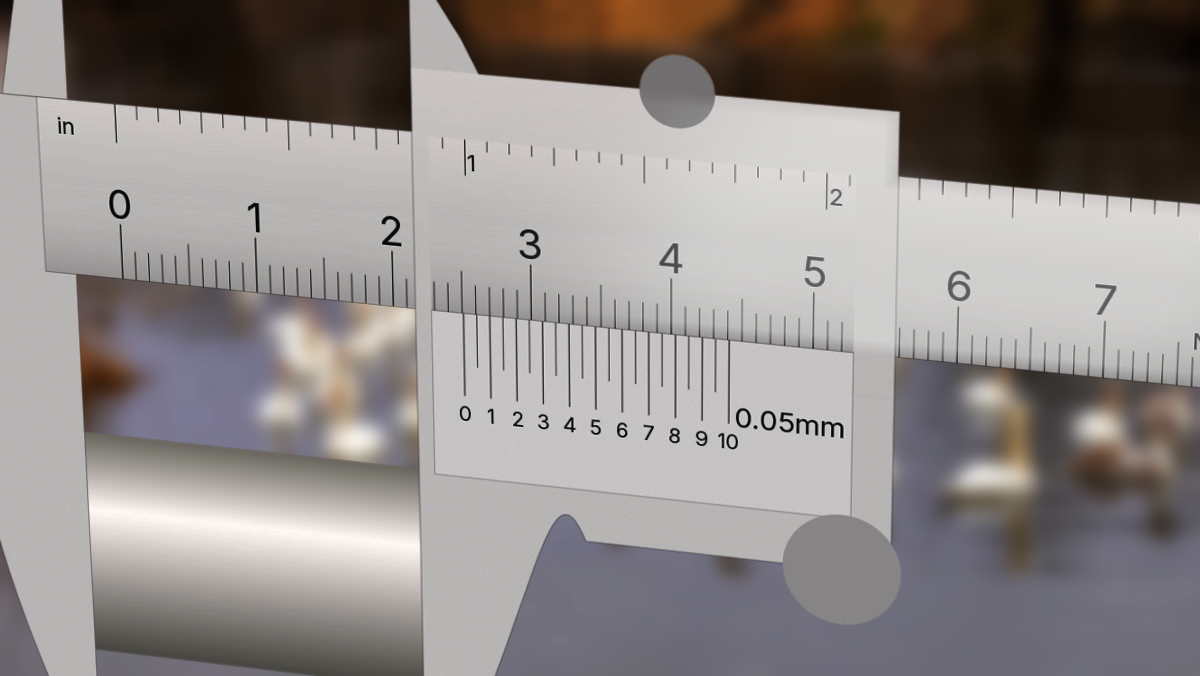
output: **25.1** mm
